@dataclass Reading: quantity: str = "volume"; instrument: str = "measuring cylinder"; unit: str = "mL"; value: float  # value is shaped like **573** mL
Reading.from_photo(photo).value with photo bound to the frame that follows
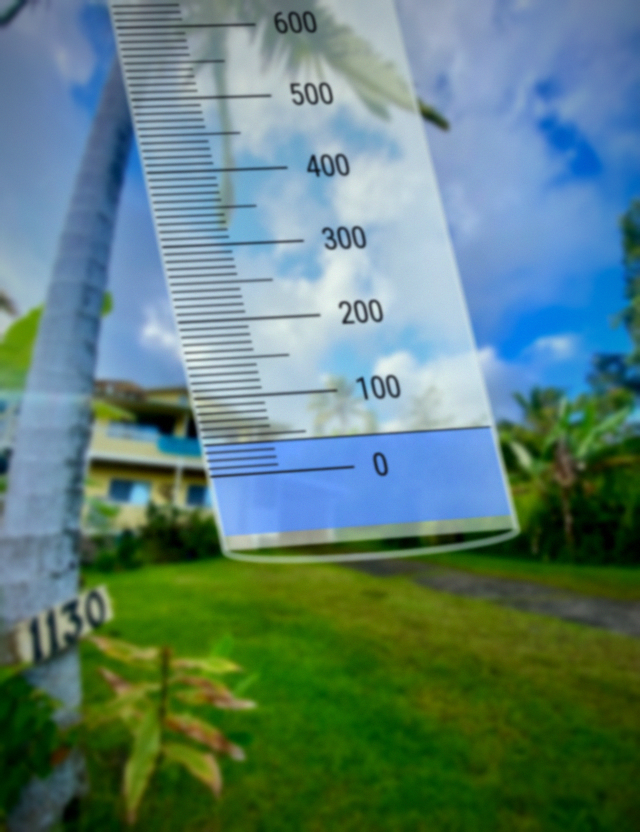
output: **40** mL
